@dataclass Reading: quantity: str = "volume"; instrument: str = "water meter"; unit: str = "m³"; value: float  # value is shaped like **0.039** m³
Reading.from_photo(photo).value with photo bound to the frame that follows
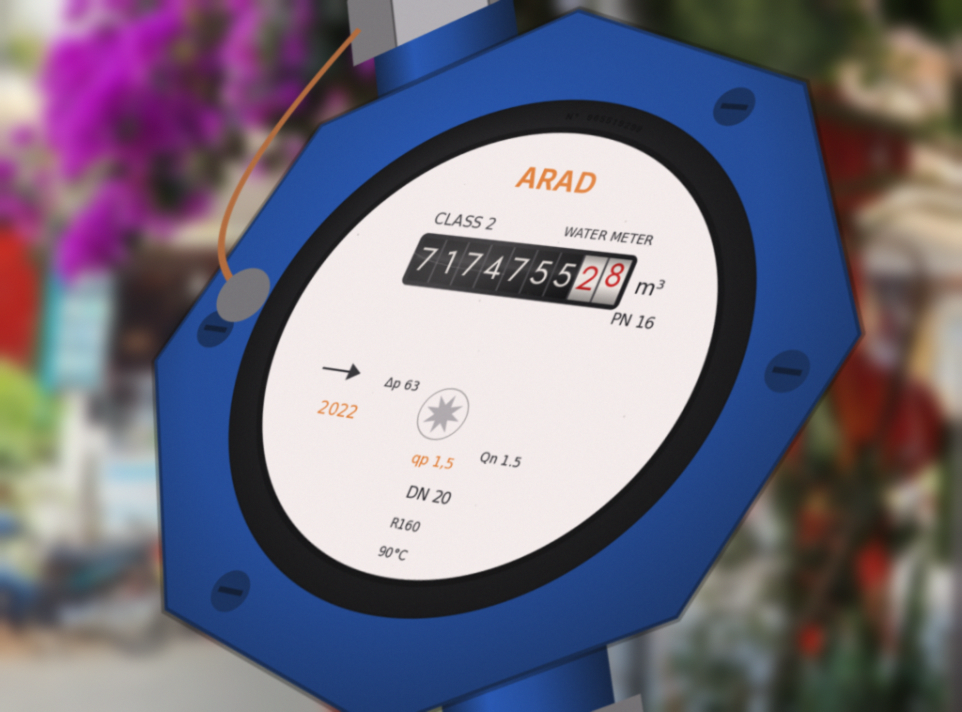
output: **7174755.28** m³
